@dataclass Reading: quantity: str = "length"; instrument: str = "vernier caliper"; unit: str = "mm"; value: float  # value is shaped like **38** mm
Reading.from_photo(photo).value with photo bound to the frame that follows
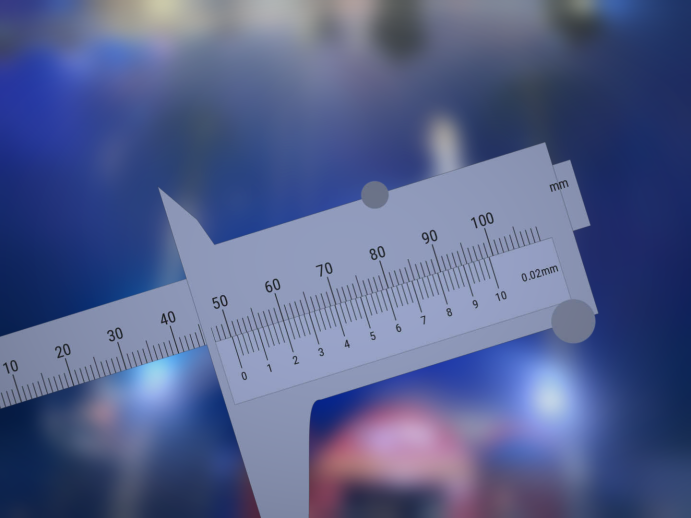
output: **50.2** mm
